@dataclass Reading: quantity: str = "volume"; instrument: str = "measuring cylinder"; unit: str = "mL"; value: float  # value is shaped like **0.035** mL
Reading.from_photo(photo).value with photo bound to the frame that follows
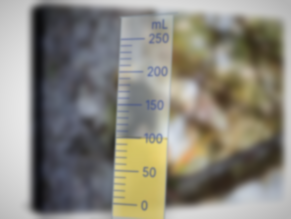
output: **100** mL
